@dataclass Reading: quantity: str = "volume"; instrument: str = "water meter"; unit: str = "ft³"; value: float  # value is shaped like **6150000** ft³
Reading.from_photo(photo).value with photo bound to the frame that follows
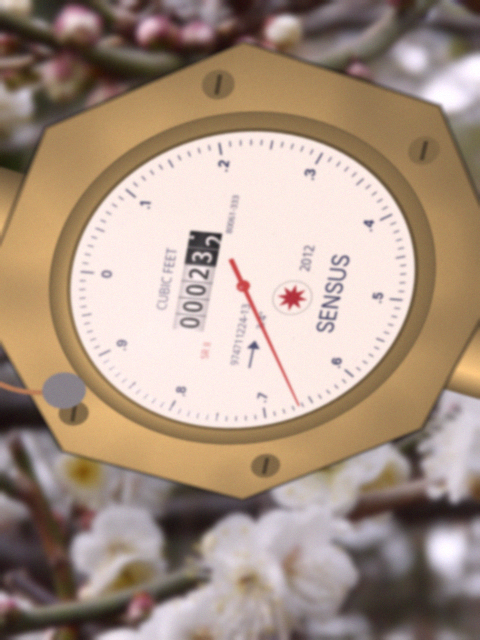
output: **231.66** ft³
